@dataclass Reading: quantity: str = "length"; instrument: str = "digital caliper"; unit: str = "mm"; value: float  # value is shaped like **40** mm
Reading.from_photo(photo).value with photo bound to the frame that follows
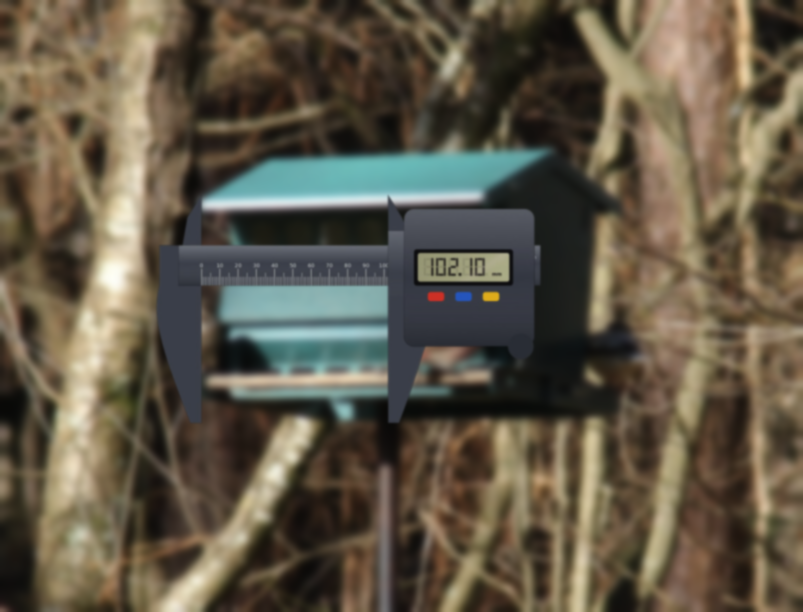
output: **102.10** mm
